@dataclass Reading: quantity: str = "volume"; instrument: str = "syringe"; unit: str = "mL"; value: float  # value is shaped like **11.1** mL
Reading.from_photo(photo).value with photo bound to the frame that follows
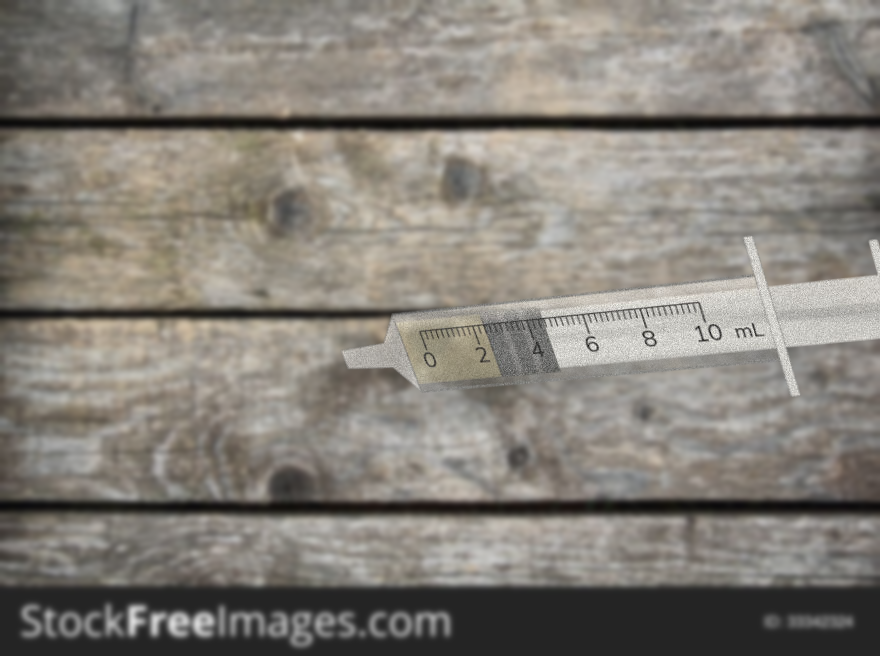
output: **2.4** mL
